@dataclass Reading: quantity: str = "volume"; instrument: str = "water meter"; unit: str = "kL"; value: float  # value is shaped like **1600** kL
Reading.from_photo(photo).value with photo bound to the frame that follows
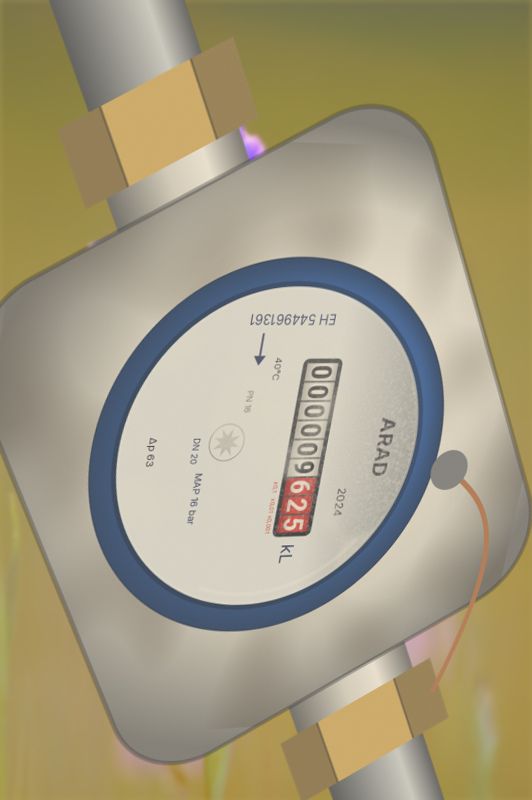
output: **9.625** kL
